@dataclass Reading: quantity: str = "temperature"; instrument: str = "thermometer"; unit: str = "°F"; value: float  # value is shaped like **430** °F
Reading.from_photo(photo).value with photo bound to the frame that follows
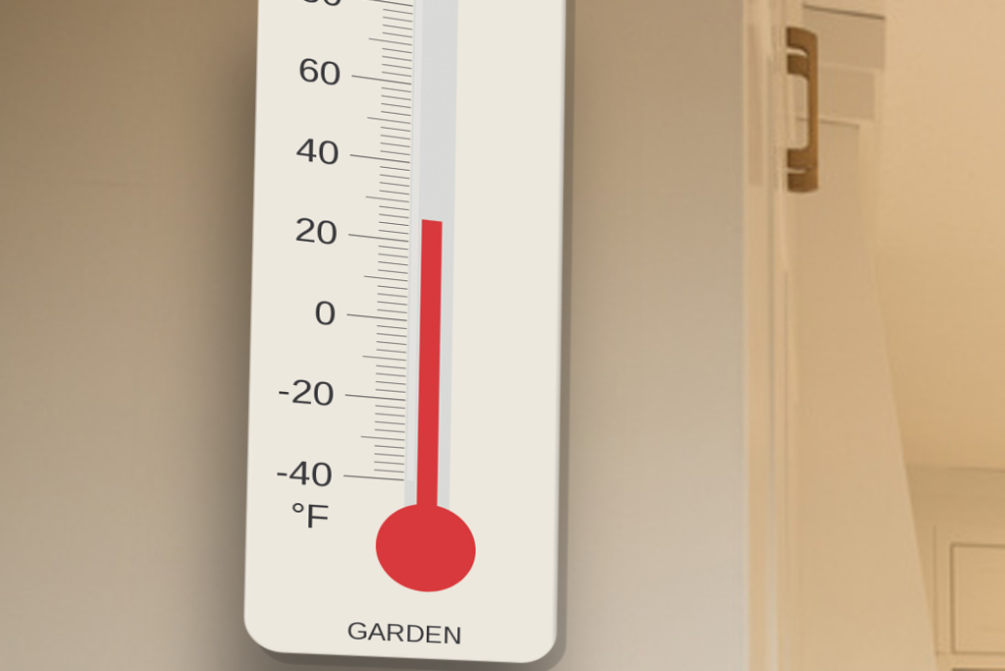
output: **26** °F
